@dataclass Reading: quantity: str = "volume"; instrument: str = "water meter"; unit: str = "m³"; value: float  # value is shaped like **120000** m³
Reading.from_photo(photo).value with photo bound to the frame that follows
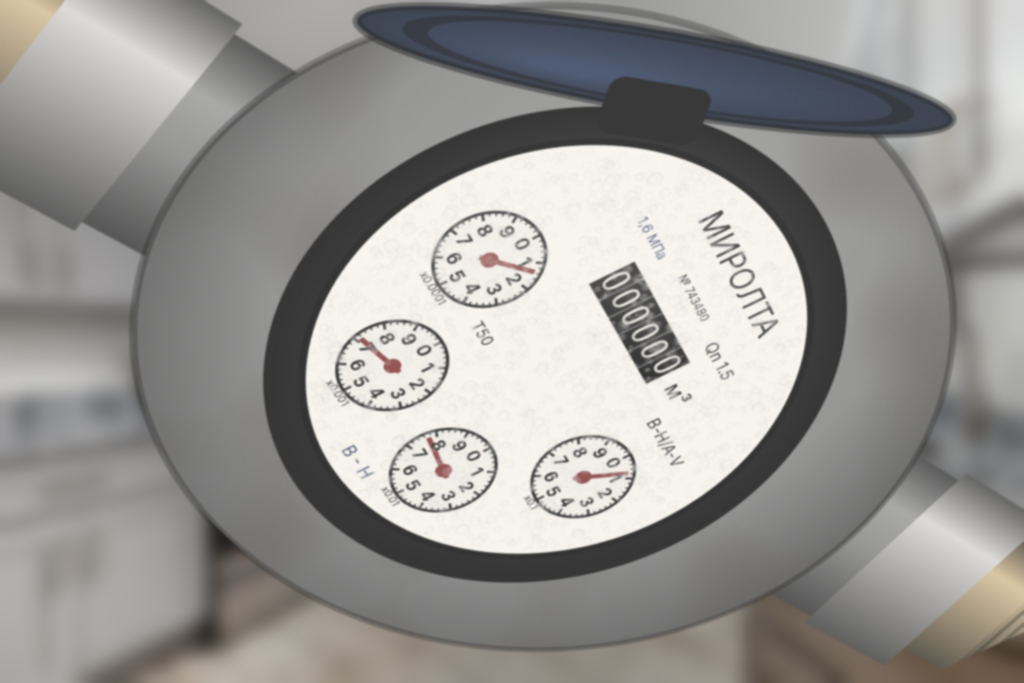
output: **0.0771** m³
